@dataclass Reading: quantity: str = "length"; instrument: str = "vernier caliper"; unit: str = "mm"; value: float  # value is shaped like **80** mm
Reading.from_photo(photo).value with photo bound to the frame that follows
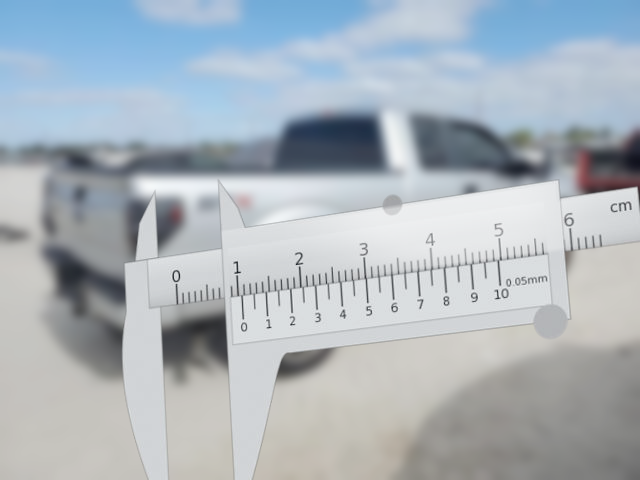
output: **10.6** mm
